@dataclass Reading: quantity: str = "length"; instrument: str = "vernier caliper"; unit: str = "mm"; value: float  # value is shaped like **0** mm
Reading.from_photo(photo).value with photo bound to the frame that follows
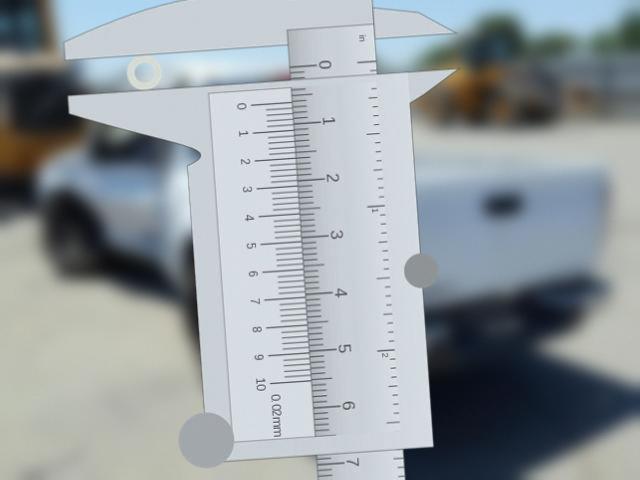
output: **6.2** mm
